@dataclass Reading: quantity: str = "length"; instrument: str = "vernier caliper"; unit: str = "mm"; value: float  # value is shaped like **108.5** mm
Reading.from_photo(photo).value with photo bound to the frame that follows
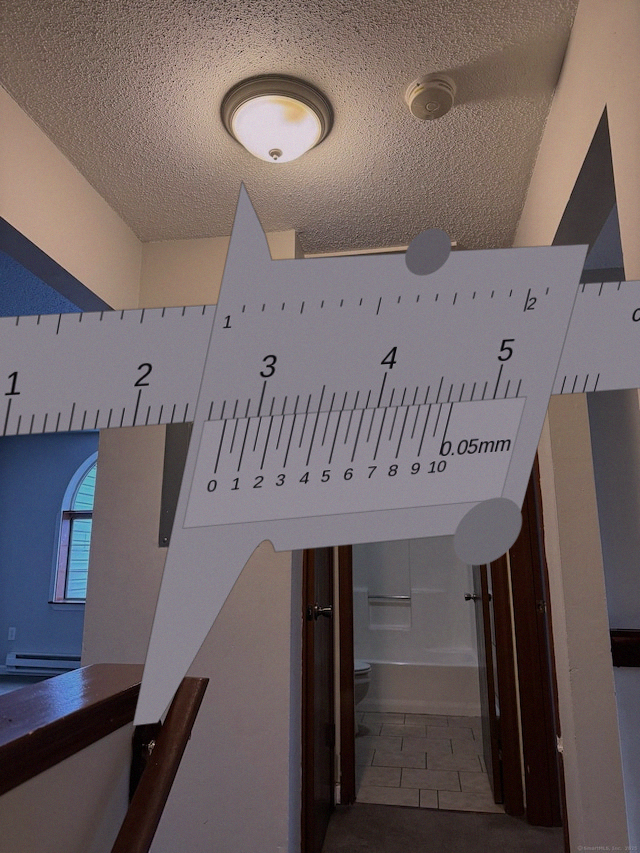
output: **27.4** mm
